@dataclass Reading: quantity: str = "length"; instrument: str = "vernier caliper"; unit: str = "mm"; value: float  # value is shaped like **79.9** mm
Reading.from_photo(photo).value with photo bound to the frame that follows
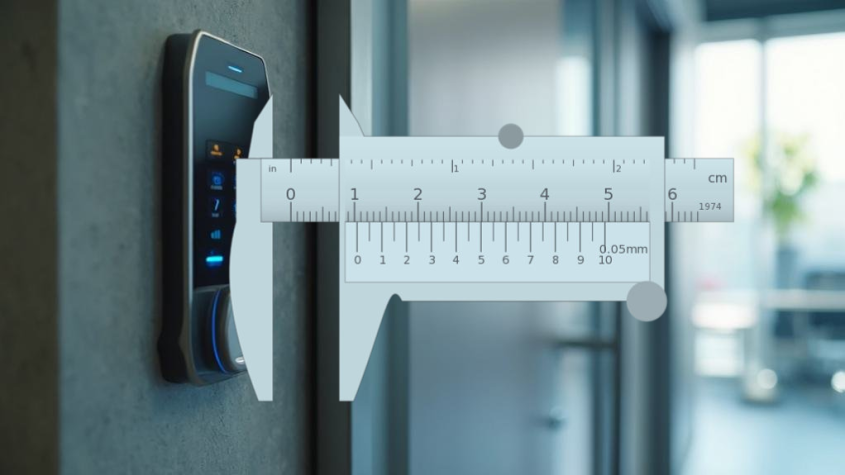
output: **10.4** mm
